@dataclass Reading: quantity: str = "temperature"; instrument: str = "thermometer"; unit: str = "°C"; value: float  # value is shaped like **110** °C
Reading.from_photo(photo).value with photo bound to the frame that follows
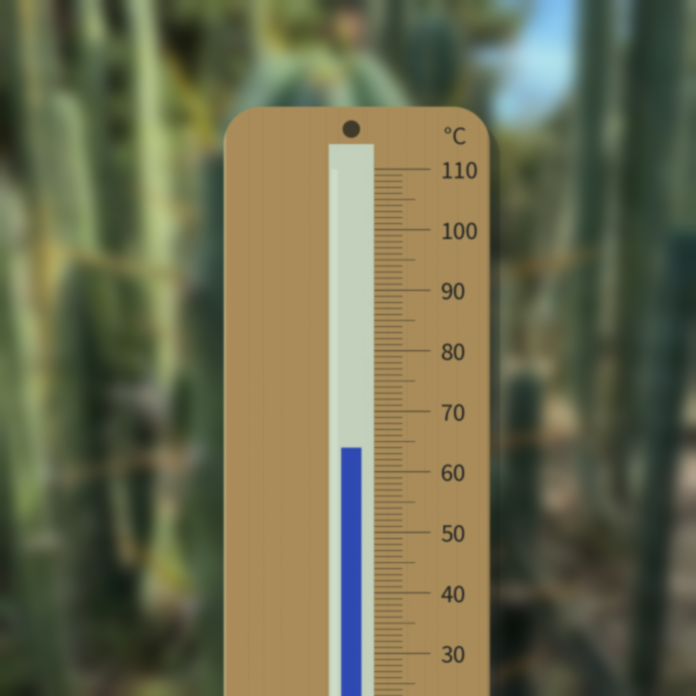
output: **64** °C
